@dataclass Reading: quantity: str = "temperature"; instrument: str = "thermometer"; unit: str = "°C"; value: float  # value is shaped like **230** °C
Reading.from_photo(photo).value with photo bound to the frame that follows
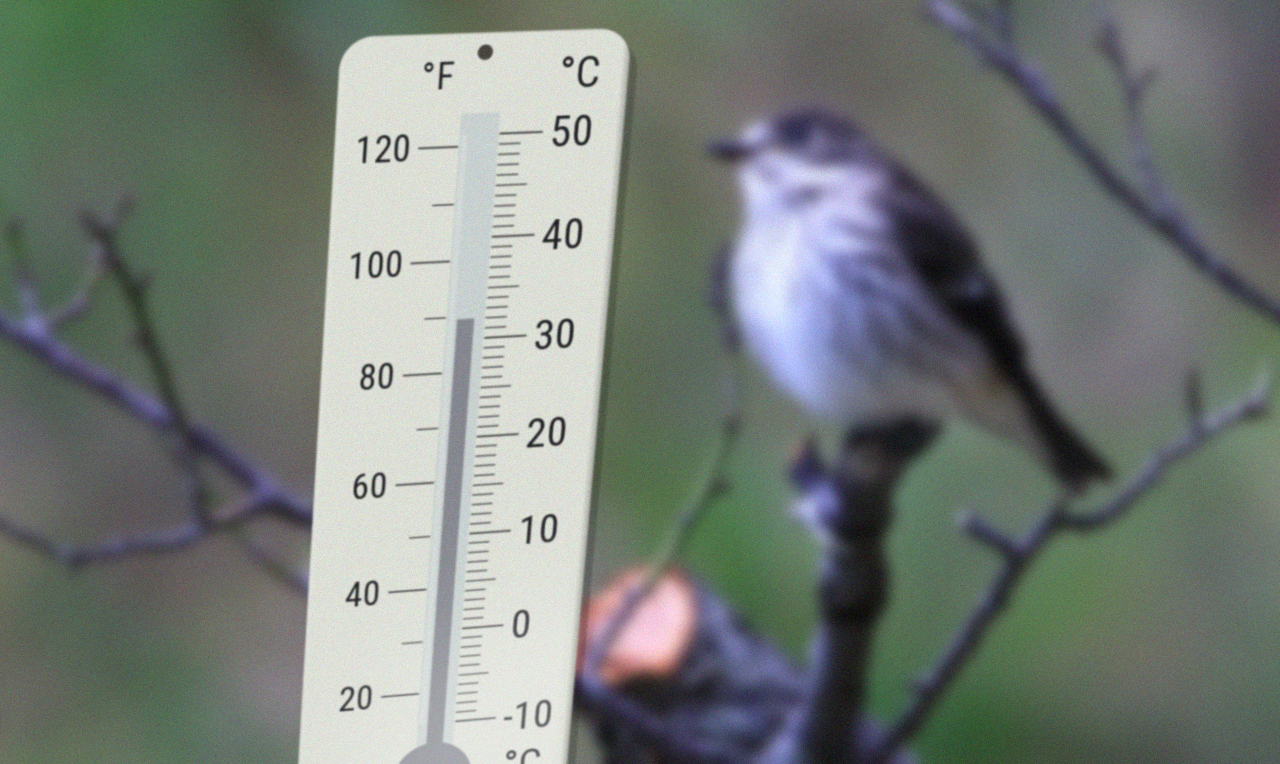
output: **32** °C
